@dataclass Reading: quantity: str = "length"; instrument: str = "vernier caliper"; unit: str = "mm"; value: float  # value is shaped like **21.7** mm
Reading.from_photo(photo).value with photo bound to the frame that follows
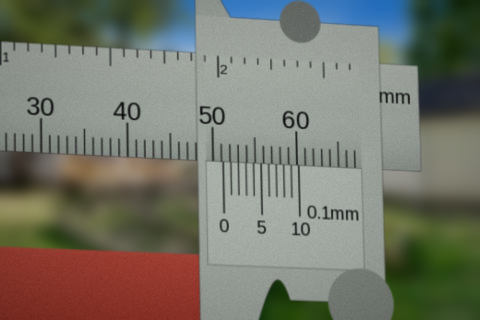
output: **51.2** mm
